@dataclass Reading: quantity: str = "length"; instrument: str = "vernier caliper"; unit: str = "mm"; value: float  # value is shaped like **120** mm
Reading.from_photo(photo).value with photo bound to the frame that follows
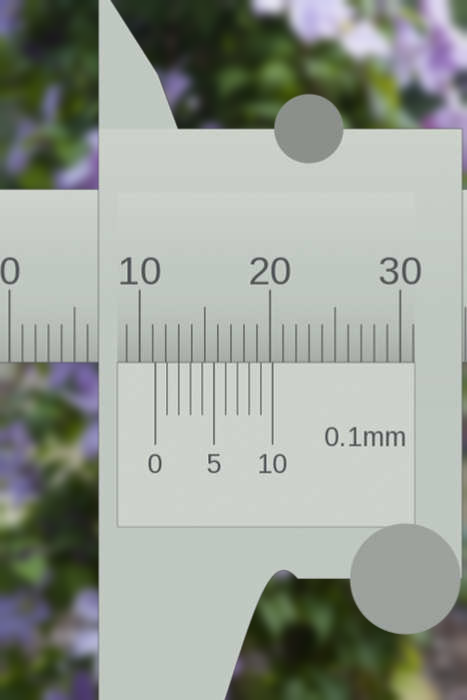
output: **11.2** mm
